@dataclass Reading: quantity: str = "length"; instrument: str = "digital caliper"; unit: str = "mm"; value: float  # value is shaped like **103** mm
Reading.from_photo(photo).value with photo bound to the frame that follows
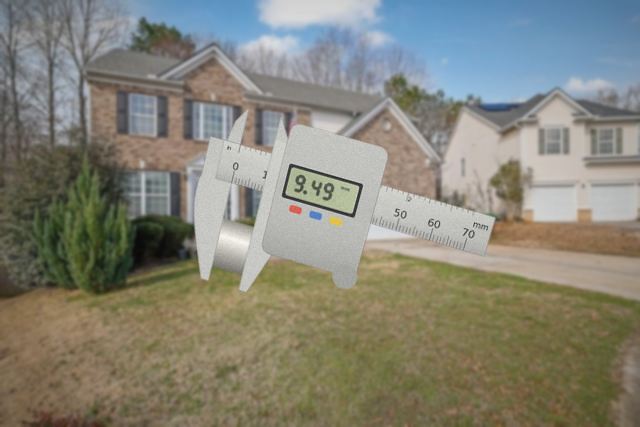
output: **9.49** mm
